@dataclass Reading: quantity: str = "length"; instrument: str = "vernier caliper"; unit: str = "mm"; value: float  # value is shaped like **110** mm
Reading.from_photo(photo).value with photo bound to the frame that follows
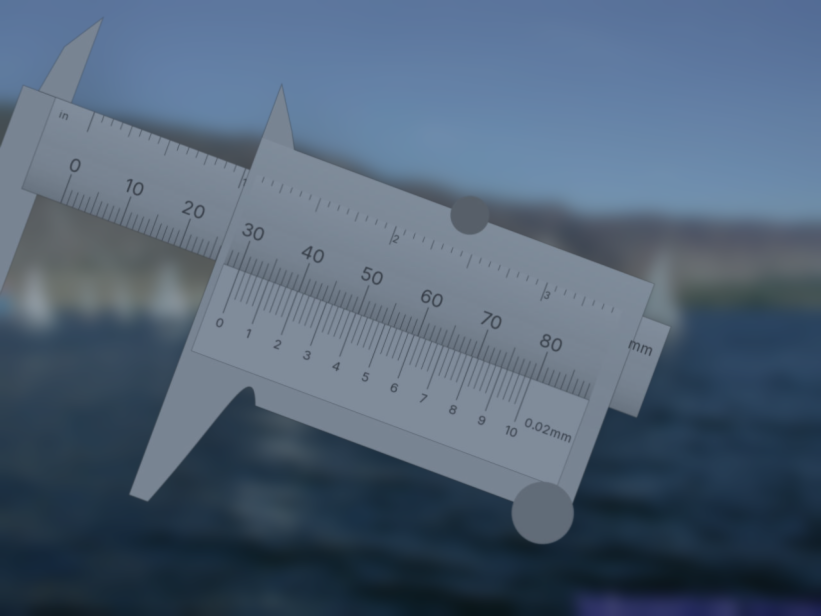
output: **30.0** mm
